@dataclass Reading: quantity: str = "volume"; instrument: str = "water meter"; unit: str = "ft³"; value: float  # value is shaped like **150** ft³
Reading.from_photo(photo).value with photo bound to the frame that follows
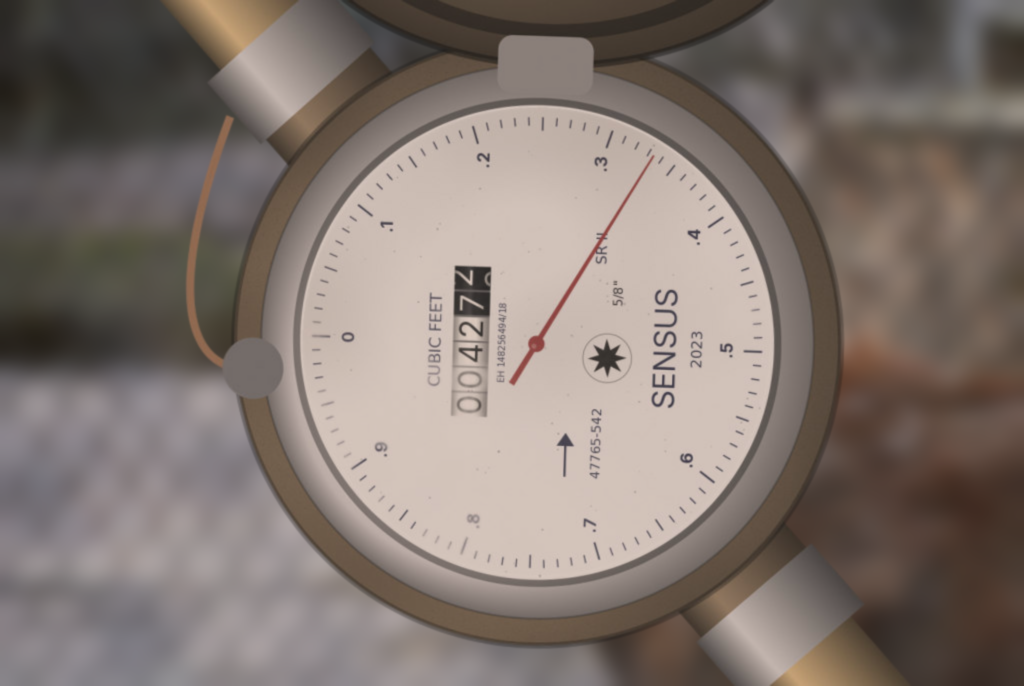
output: **4272.33** ft³
